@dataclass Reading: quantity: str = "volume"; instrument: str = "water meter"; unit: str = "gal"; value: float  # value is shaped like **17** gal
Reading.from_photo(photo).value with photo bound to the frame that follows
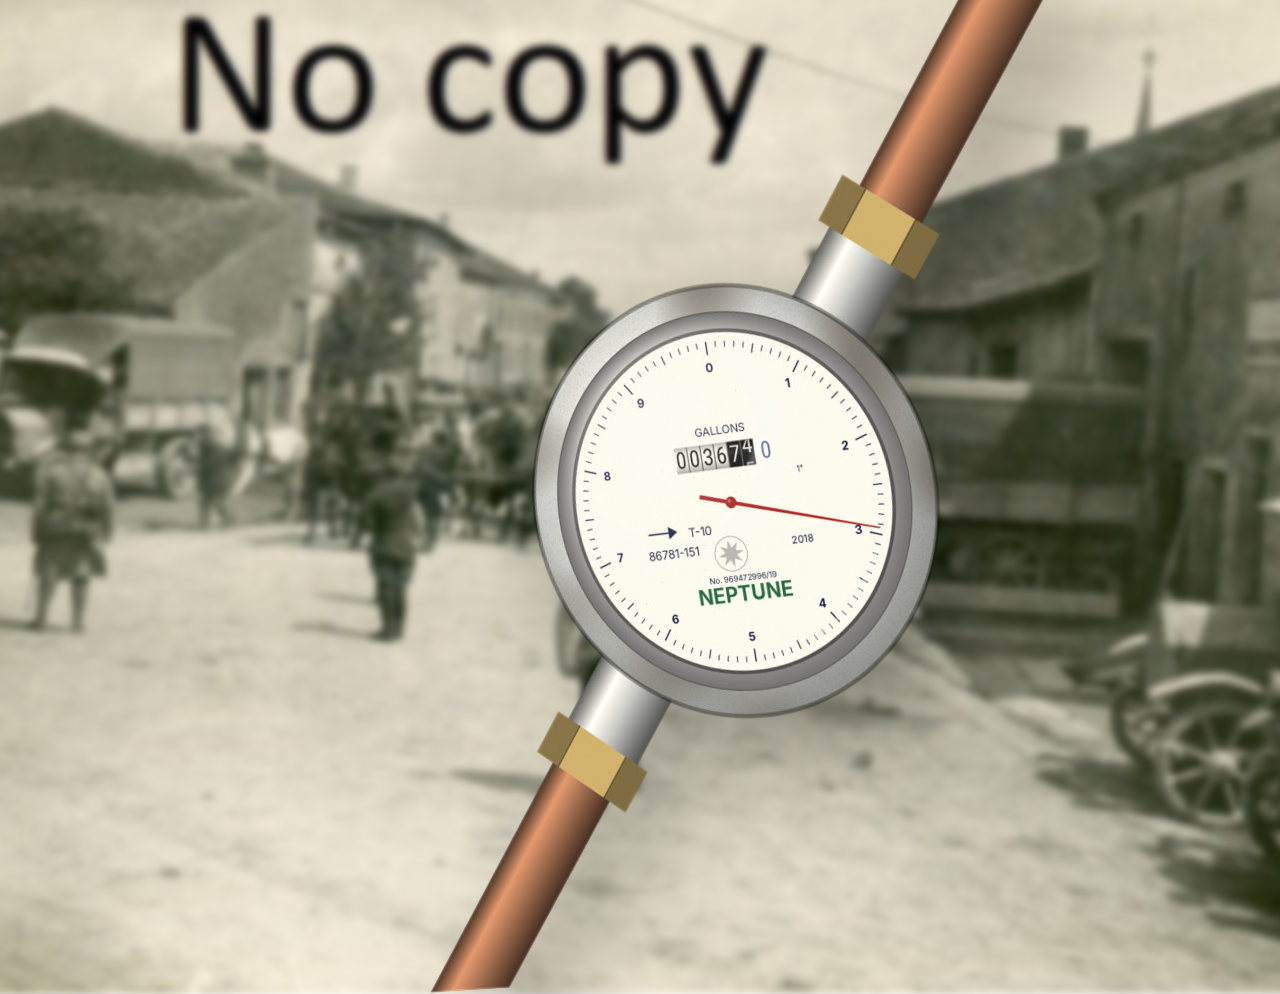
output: **36742.9** gal
